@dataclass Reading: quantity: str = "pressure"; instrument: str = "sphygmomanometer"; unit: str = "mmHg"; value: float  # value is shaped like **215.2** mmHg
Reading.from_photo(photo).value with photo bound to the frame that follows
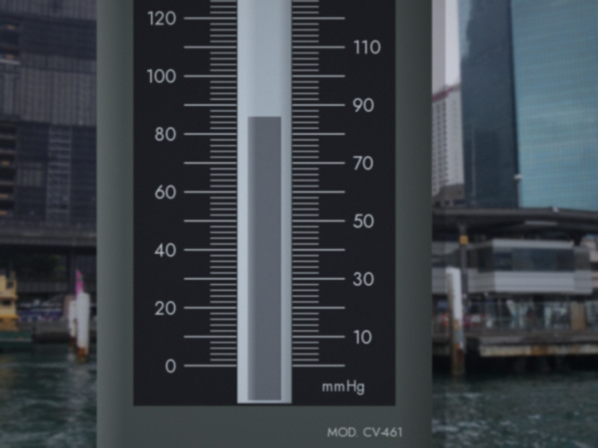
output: **86** mmHg
